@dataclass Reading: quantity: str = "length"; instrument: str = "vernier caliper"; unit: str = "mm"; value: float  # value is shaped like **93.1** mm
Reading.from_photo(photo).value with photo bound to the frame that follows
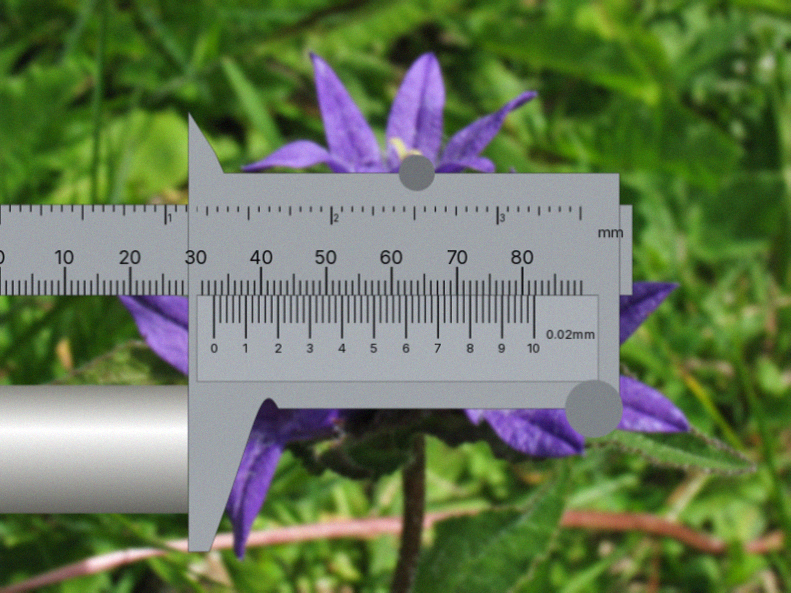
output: **32.8** mm
